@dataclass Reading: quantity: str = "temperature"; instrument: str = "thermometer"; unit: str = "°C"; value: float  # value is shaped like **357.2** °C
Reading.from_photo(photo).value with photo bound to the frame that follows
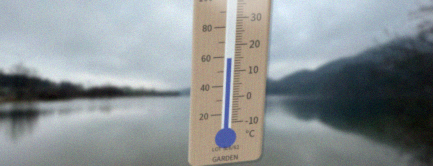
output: **15** °C
